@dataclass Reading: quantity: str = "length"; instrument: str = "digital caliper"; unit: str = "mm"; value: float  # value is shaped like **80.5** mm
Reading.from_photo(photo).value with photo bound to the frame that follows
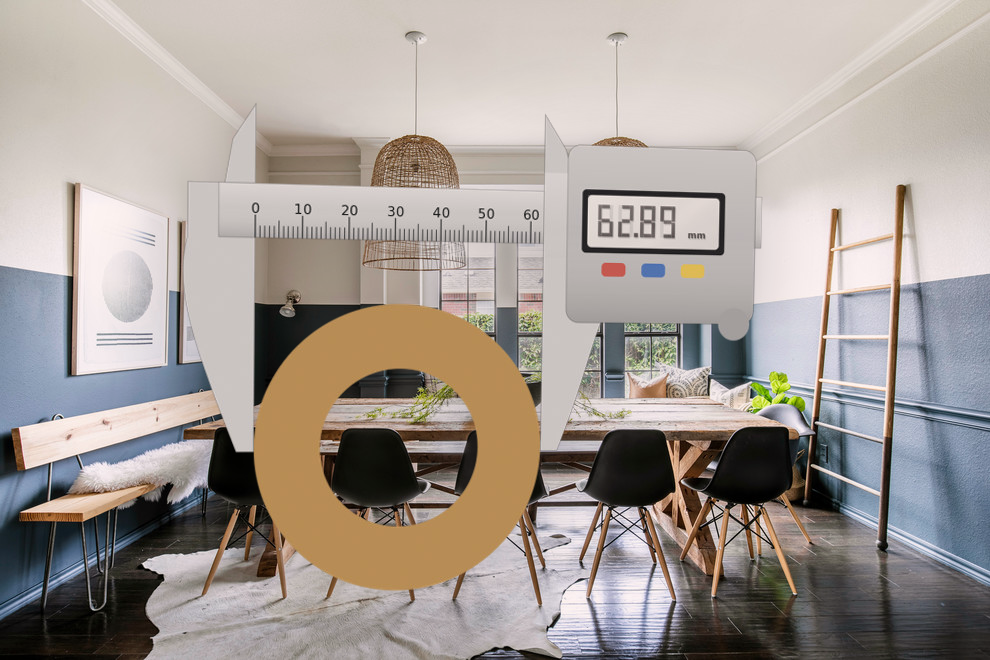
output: **62.89** mm
